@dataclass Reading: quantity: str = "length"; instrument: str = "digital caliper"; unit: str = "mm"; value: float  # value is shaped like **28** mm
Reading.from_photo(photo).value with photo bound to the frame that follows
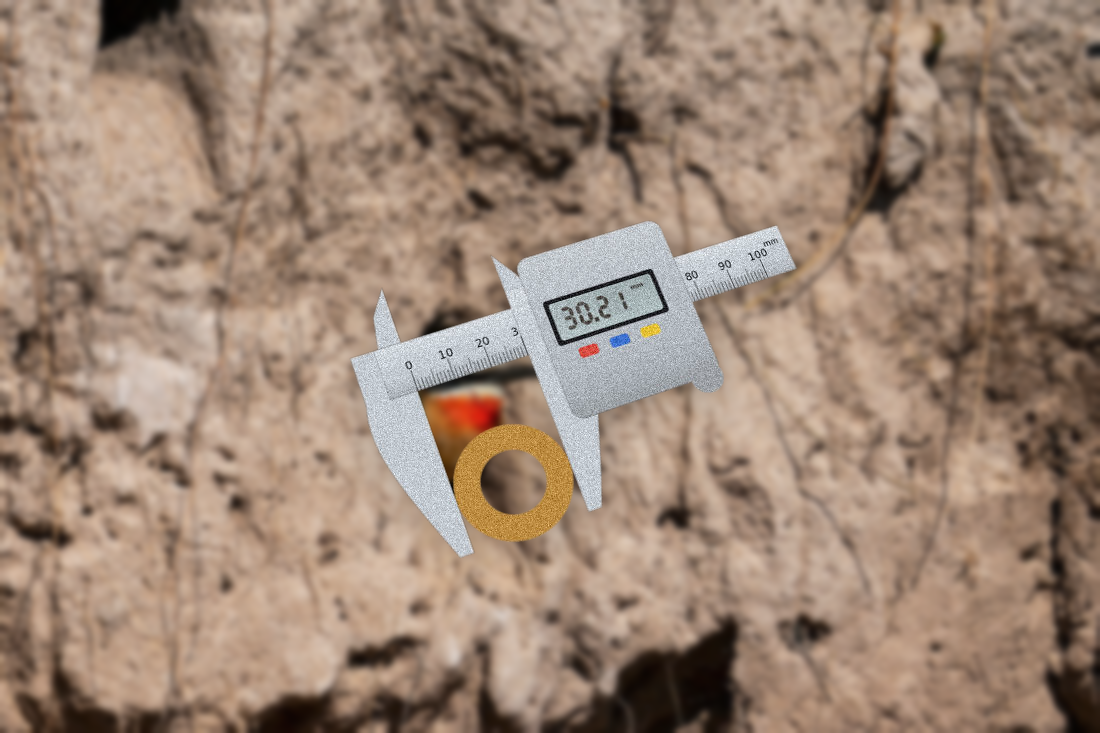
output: **30.21** mm
